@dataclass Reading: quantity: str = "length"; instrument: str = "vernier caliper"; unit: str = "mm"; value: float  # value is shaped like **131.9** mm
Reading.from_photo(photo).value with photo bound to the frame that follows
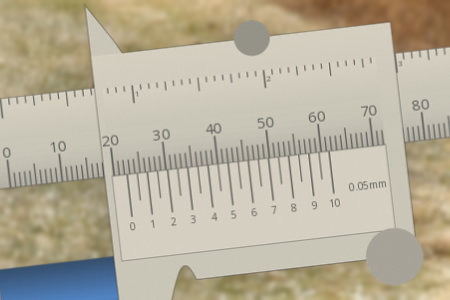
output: **22.5** mm
